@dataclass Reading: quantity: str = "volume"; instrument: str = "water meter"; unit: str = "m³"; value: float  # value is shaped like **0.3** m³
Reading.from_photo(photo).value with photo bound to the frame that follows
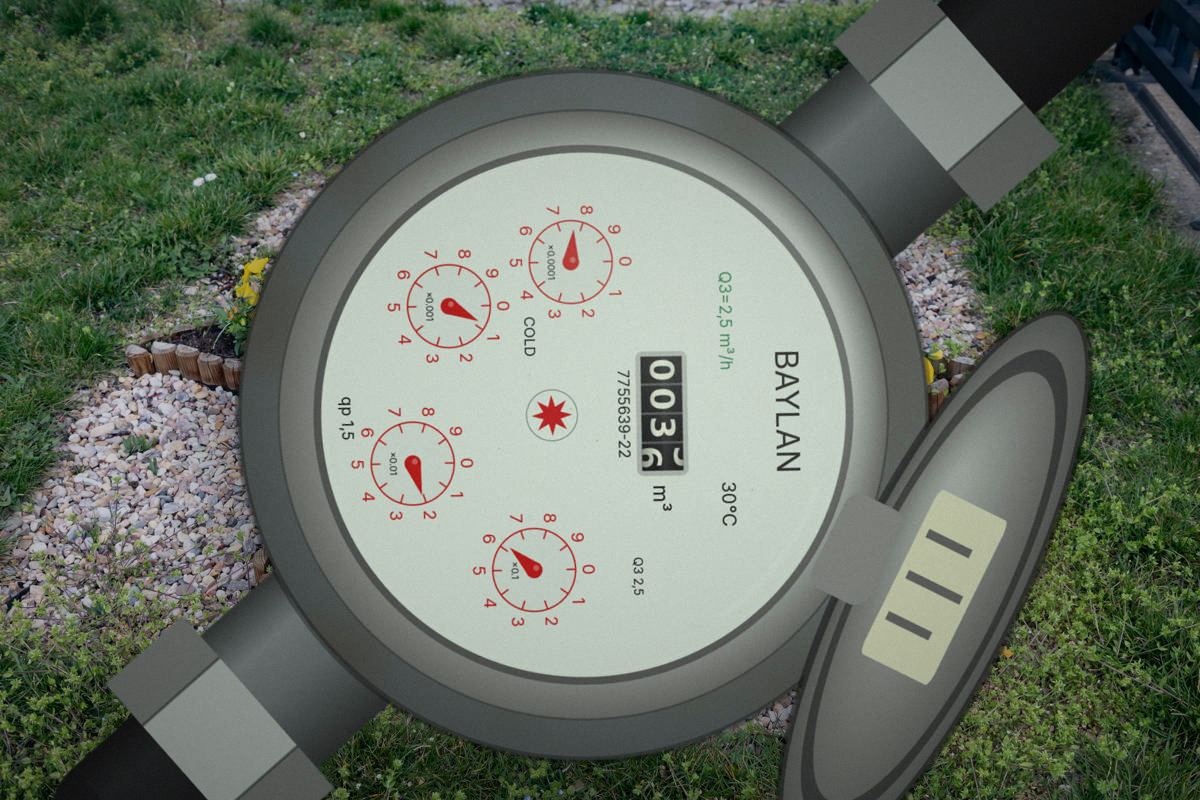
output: **35.6207** m³
